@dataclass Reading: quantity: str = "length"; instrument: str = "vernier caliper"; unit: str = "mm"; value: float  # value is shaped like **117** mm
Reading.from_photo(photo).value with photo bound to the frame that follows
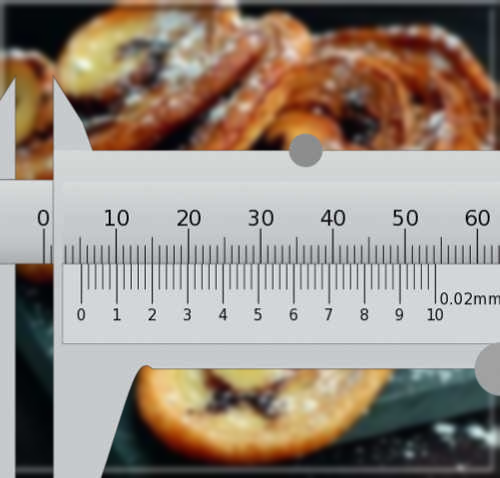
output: **5.2** mm
